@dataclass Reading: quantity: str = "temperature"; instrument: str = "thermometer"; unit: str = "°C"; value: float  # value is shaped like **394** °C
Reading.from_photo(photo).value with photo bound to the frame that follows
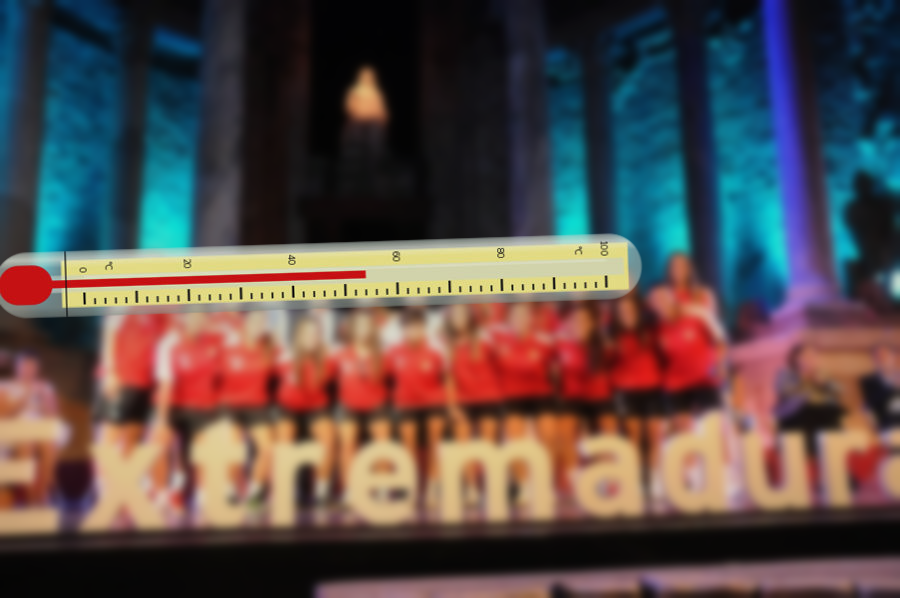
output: **54** °C
